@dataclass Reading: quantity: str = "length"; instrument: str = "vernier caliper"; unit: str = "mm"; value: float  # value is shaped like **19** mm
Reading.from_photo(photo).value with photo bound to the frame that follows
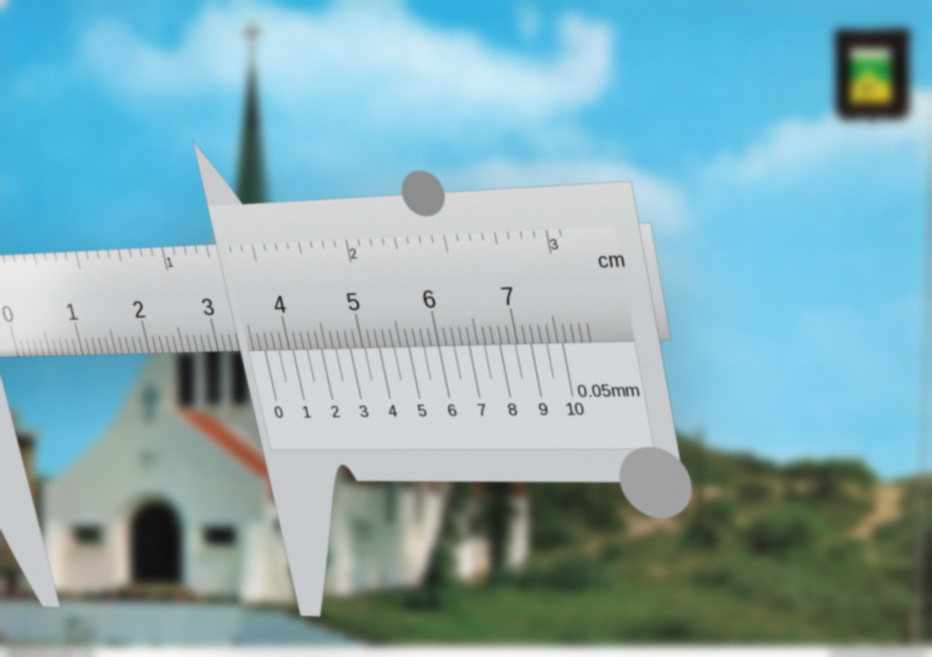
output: **36.6** mm
